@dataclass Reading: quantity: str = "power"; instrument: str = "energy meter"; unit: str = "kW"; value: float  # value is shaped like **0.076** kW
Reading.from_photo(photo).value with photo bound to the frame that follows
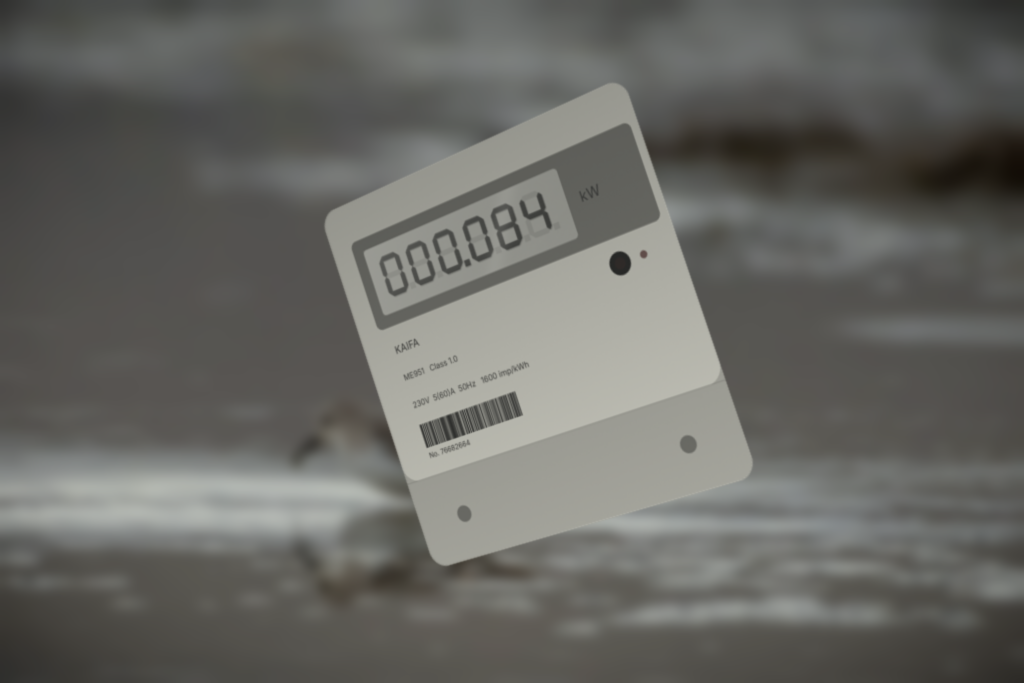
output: **0.084** kW
